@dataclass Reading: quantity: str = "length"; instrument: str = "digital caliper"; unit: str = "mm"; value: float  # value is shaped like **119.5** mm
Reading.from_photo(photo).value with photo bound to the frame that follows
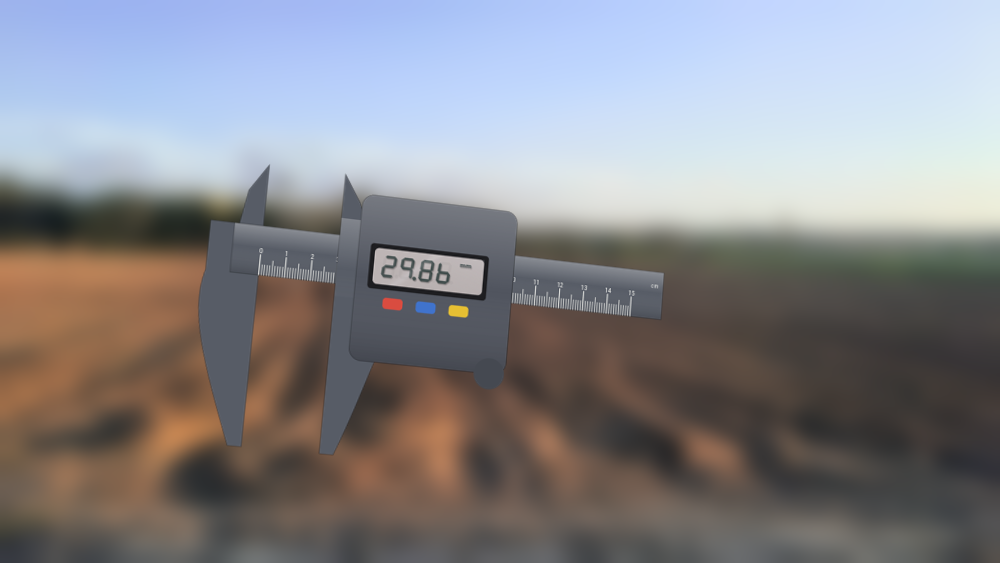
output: **29.86** mm
